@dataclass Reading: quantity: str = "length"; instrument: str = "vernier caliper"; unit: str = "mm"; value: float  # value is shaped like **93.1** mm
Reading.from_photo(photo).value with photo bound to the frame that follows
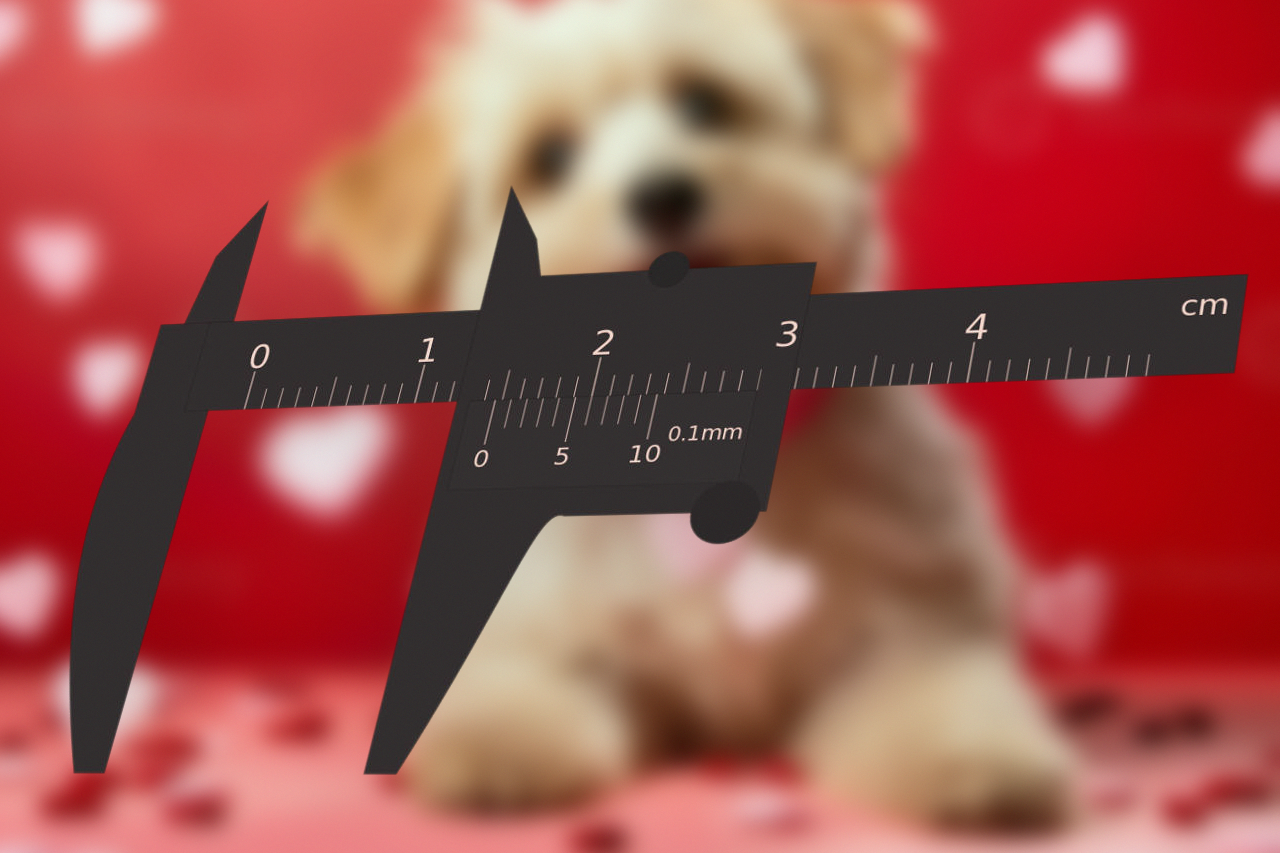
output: **14.6** mm
